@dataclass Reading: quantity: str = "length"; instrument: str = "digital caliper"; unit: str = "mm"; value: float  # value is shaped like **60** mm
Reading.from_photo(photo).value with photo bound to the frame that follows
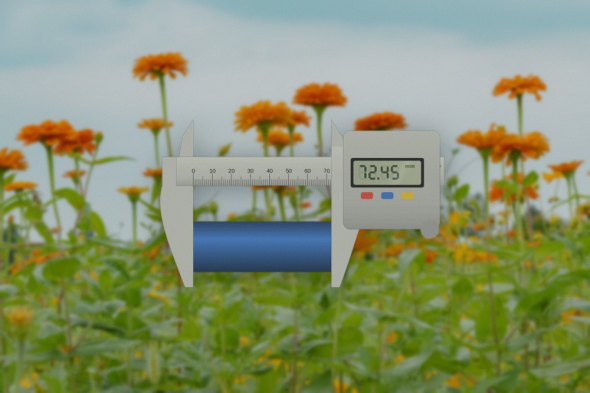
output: **72.45** mm
